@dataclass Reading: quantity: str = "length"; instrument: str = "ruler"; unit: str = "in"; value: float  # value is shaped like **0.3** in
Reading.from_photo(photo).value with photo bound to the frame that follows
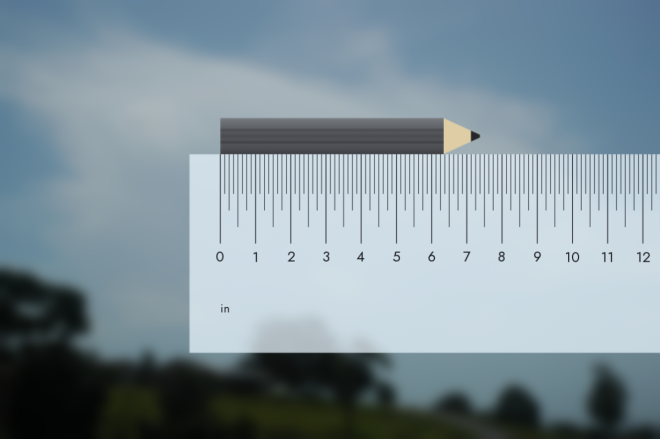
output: **7.375** in
